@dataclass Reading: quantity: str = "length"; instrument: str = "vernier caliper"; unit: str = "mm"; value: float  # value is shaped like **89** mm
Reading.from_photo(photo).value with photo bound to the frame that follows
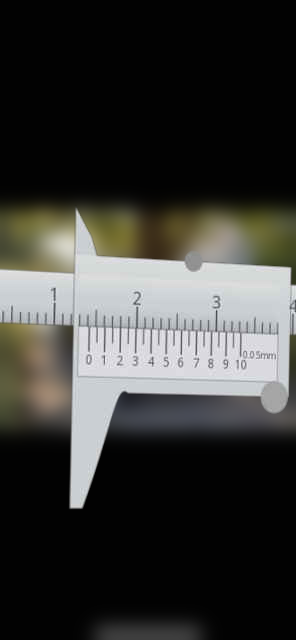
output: **14.2** mm
